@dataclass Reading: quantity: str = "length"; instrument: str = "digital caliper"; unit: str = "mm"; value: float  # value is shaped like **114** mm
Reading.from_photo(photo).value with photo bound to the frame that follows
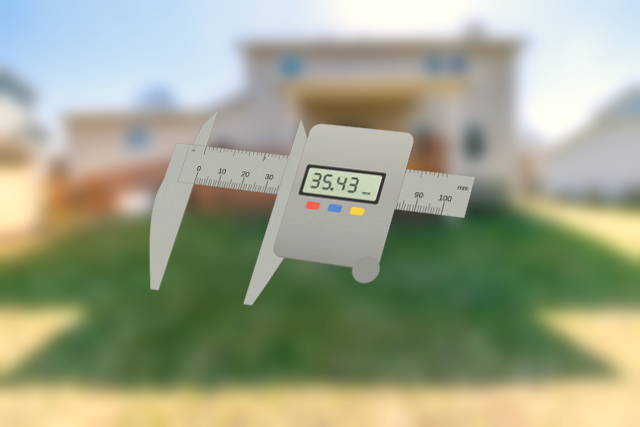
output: **35.43** mm
